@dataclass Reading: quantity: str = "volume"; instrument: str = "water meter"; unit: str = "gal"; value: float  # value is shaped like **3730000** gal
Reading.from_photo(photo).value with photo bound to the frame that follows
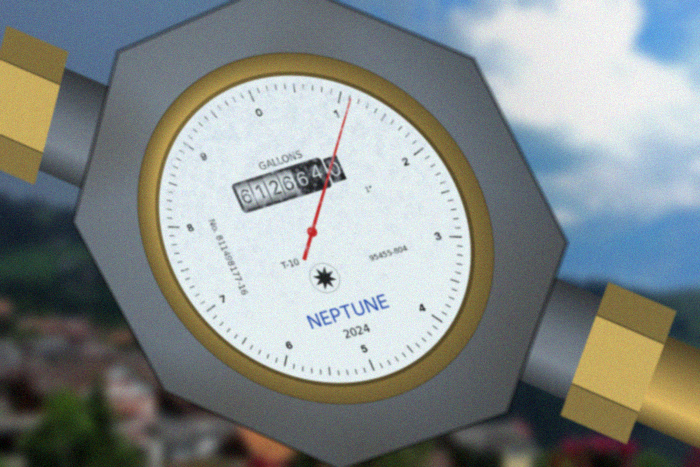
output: **6126641.1** gal
